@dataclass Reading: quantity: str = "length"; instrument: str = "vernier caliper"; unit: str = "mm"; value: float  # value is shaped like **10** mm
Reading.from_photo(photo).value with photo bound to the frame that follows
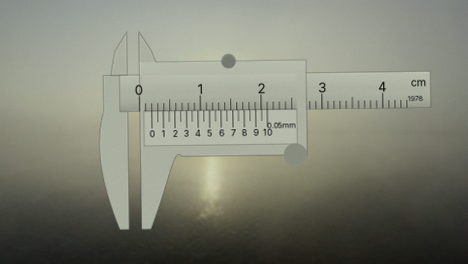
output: **2.0** mm
